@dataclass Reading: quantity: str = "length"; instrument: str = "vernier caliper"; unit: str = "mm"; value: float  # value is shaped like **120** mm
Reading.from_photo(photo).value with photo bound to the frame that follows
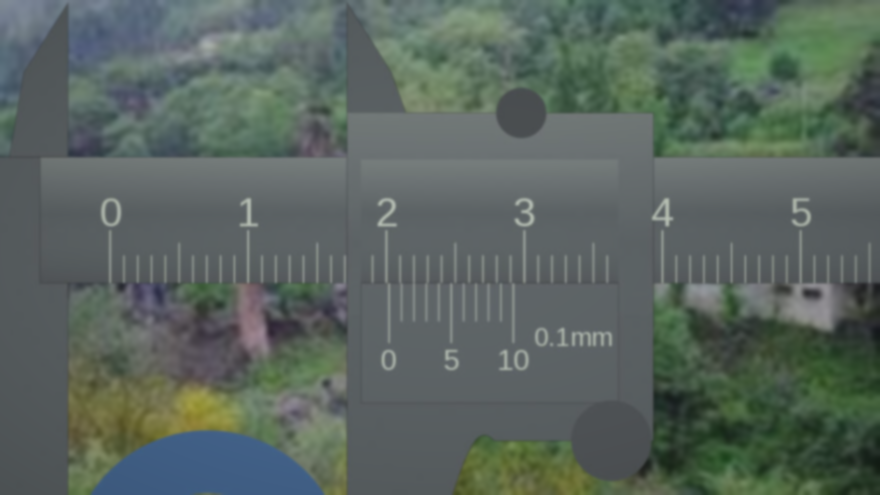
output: **20.2** mm
